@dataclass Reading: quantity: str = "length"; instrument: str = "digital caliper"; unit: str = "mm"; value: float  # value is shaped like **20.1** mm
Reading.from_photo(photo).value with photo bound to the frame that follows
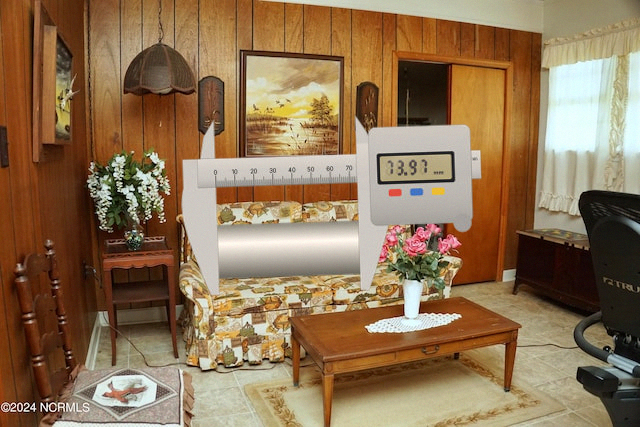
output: **73.97** mm
